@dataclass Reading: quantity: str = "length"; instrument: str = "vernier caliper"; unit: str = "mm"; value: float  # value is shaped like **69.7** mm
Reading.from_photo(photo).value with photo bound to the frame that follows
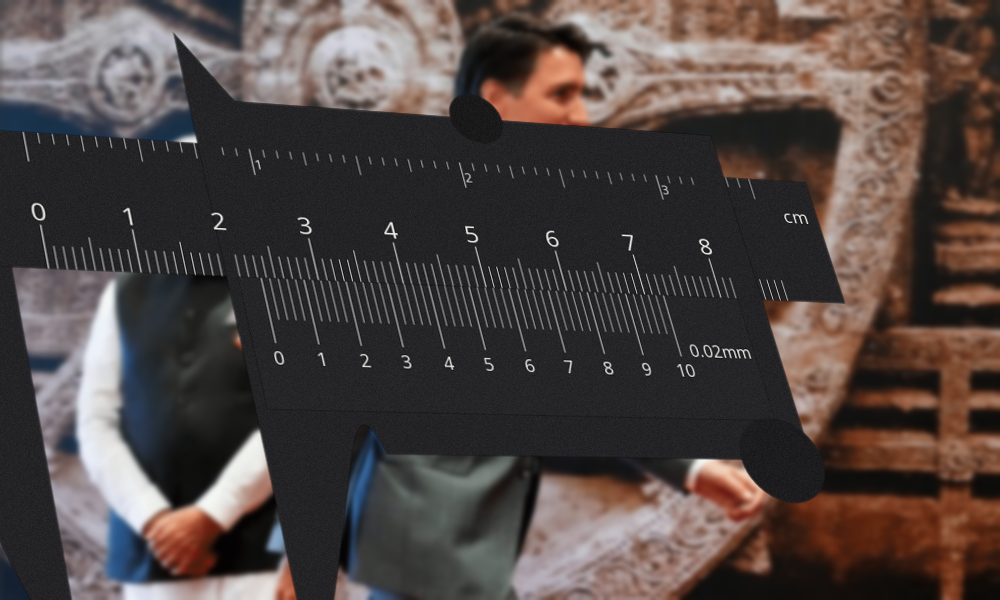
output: **23.4** mm
